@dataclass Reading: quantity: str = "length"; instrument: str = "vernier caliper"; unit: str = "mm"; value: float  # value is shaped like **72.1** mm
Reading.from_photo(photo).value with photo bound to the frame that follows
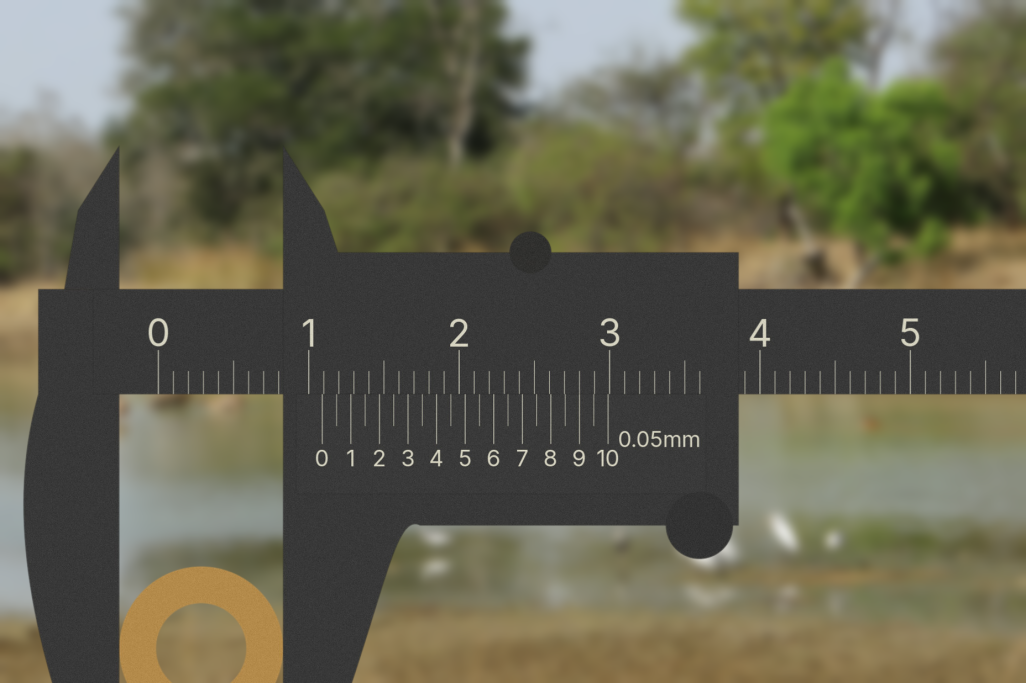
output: **10.9** mm
